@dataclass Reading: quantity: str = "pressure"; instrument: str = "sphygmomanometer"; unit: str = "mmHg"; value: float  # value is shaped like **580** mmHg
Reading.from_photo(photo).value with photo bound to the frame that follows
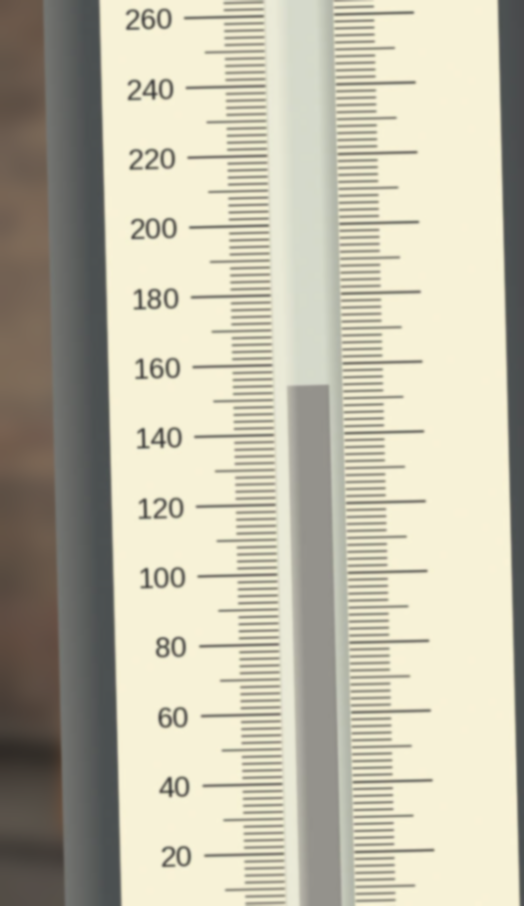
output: **154** mmHg
